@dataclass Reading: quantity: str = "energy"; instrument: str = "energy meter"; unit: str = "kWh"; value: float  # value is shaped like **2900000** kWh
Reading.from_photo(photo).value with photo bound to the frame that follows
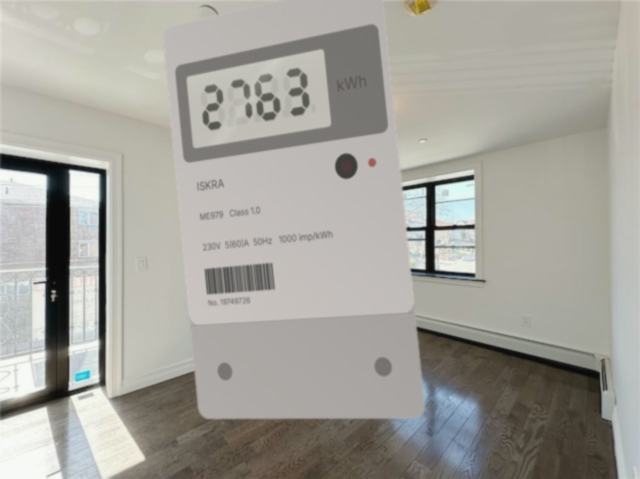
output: **2763** kWh
